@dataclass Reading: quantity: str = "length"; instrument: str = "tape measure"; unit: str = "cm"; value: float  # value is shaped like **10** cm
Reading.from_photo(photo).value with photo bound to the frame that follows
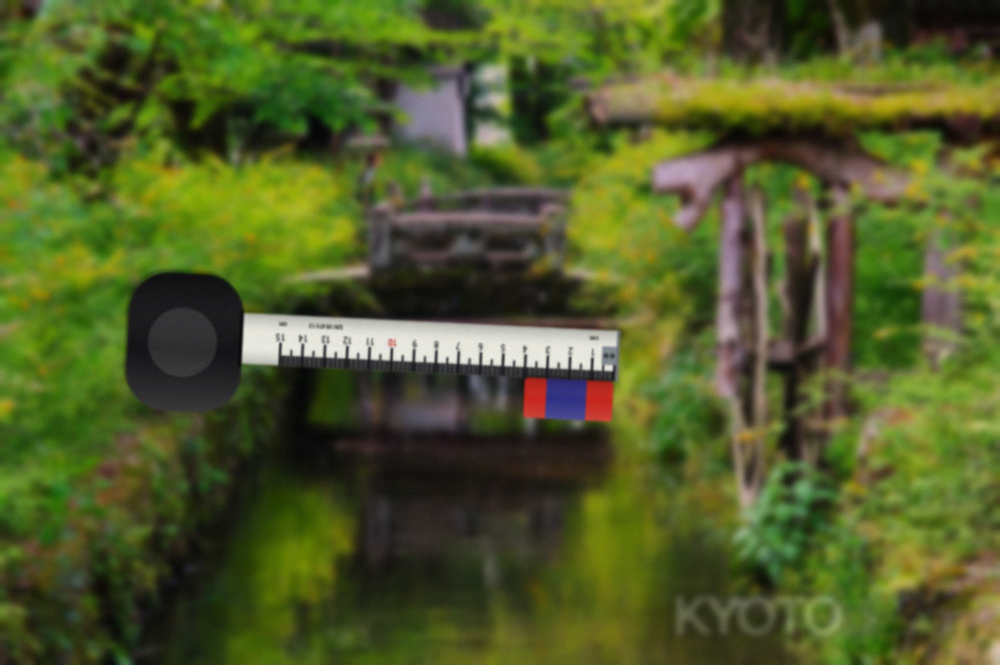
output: **4** cm
